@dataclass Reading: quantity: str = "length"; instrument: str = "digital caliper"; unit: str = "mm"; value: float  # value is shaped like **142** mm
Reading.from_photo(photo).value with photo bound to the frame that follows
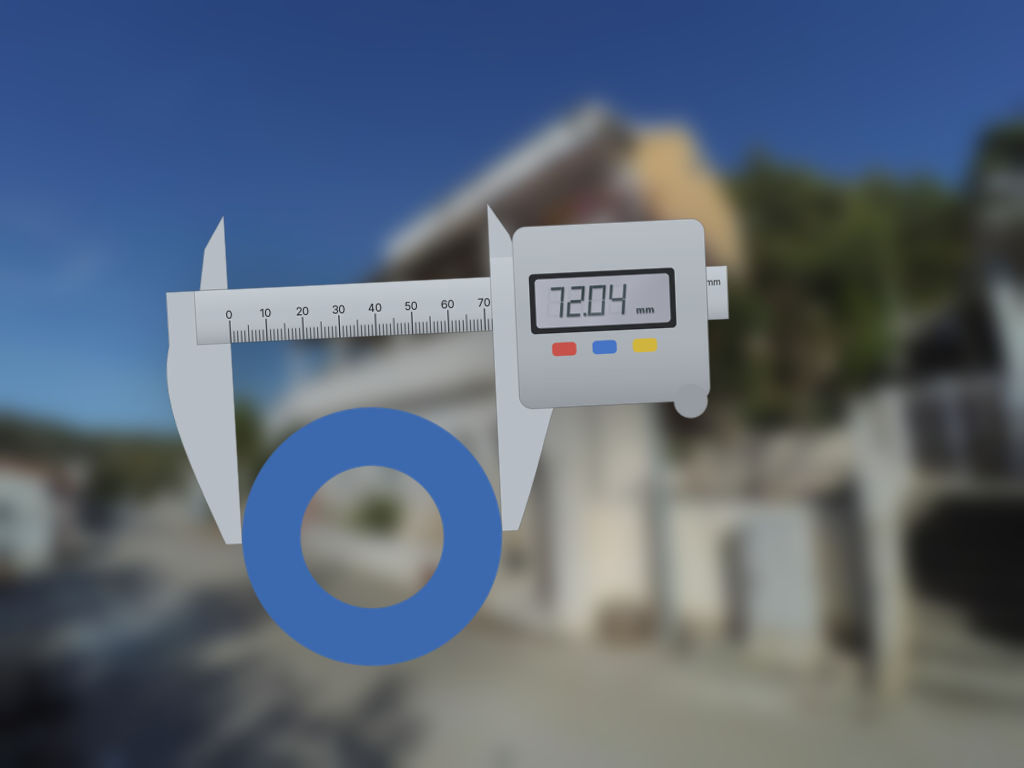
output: **72.04** mm
